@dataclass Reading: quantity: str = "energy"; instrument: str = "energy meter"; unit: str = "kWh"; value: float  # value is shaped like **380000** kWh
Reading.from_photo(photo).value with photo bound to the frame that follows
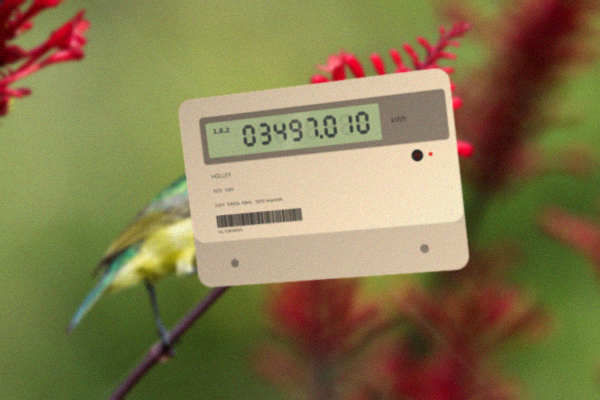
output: **3497.010** kWh
